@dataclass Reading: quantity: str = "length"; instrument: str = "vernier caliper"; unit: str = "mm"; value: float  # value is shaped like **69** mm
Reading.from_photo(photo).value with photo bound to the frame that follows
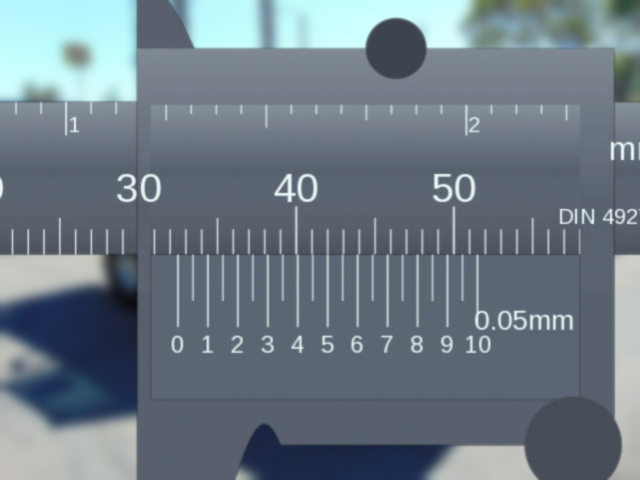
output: **32.5** mm
